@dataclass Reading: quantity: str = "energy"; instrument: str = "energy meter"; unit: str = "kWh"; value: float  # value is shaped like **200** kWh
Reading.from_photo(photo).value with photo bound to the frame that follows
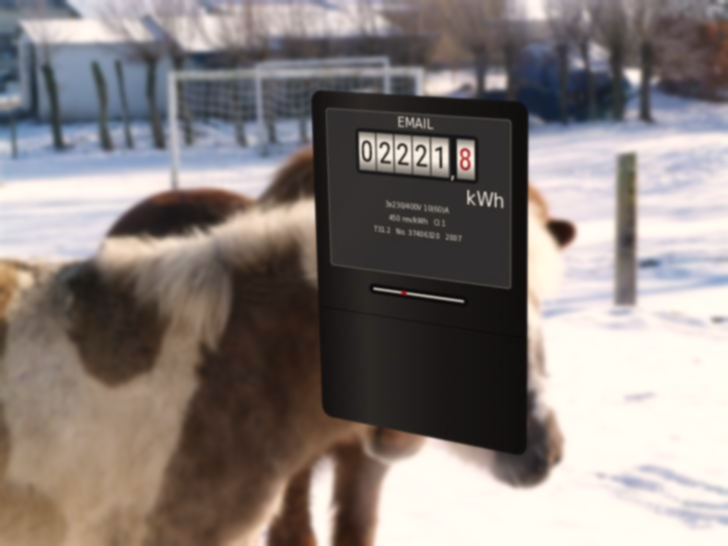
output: **2221.8** kWh
